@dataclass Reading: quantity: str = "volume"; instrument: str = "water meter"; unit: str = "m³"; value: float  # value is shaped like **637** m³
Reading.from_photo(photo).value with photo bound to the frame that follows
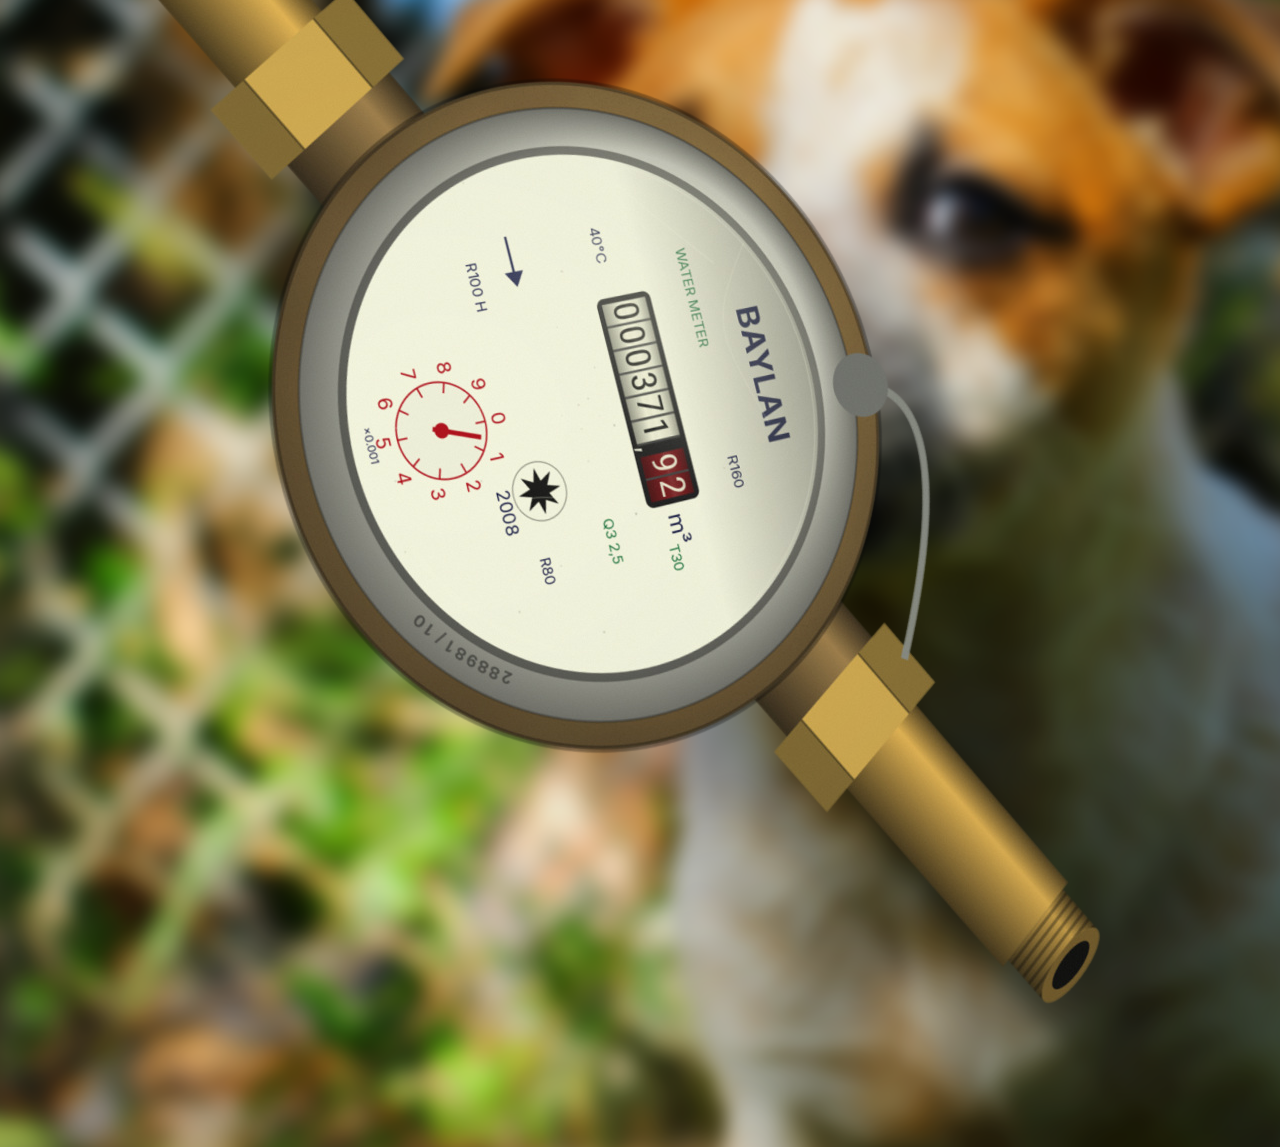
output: **371.920** m³
